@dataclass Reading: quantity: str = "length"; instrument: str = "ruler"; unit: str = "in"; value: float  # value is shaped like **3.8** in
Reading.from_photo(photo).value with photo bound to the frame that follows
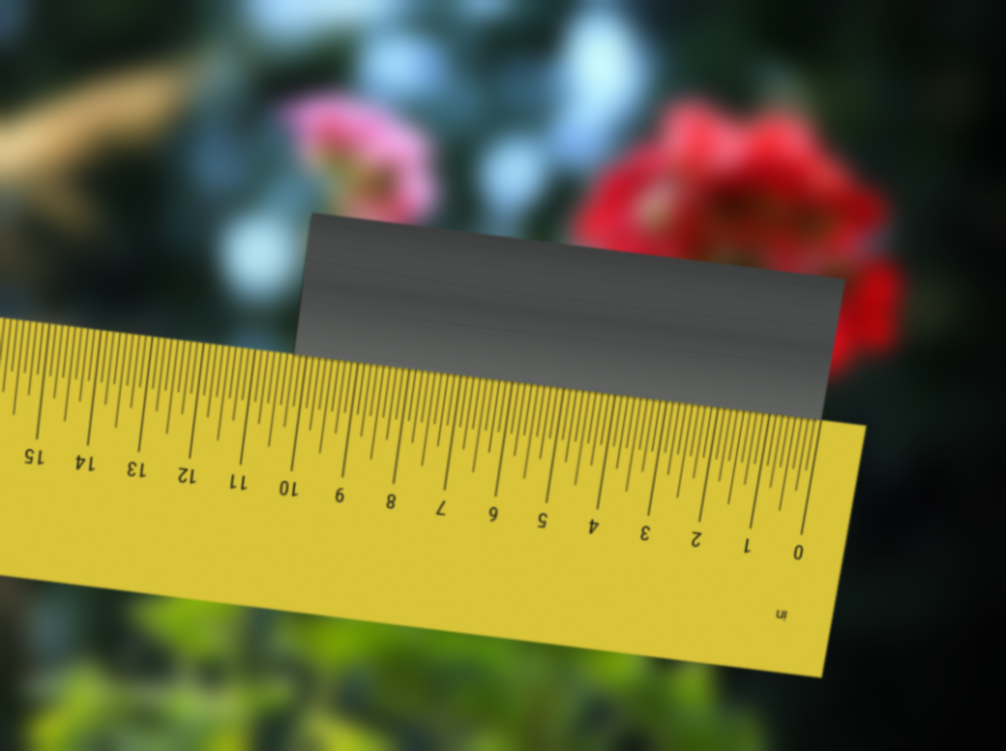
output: **10.25** in
